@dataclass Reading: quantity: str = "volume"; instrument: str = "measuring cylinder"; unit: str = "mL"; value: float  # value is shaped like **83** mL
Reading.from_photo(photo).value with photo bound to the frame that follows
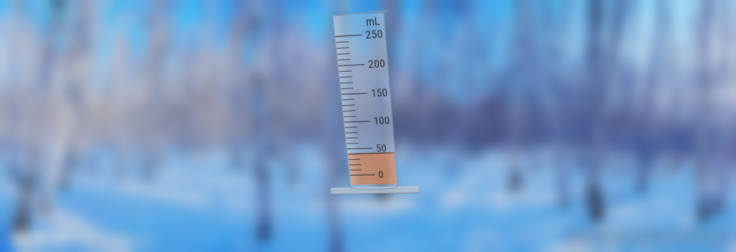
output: **40** mL
